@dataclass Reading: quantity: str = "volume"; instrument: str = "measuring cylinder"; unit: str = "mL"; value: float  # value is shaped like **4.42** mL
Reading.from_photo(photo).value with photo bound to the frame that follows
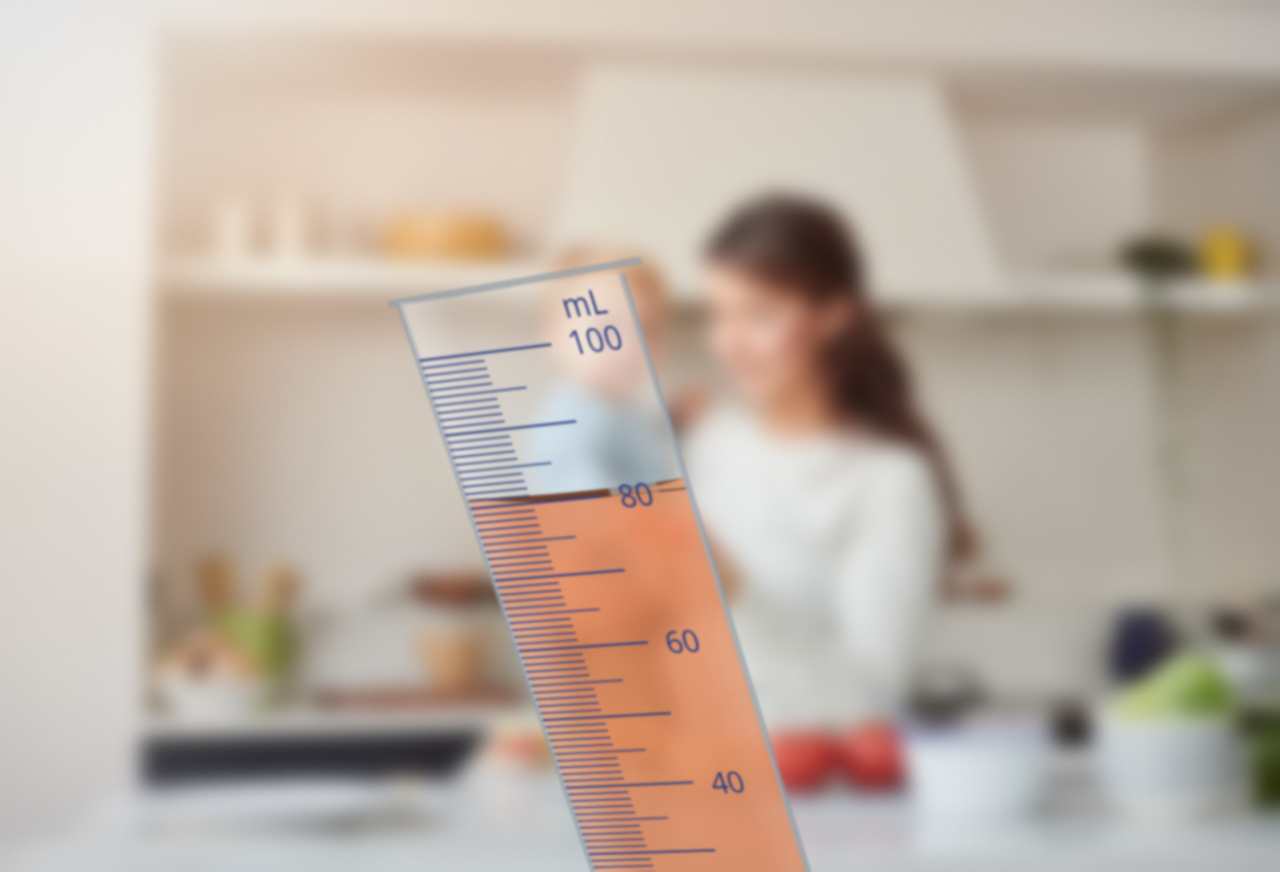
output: **80** mL
